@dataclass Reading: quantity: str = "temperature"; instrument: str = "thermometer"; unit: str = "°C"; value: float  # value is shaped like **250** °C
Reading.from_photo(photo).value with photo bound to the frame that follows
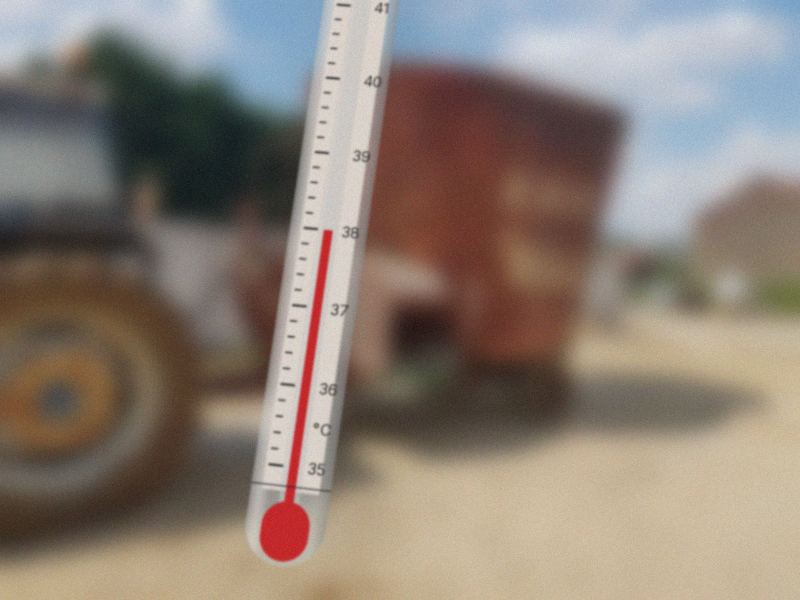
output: **38** °C
